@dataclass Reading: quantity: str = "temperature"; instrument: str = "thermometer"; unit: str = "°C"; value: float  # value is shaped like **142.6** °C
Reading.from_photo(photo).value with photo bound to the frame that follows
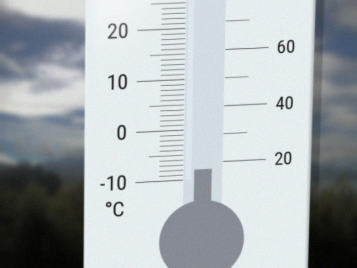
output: **-8** °C
